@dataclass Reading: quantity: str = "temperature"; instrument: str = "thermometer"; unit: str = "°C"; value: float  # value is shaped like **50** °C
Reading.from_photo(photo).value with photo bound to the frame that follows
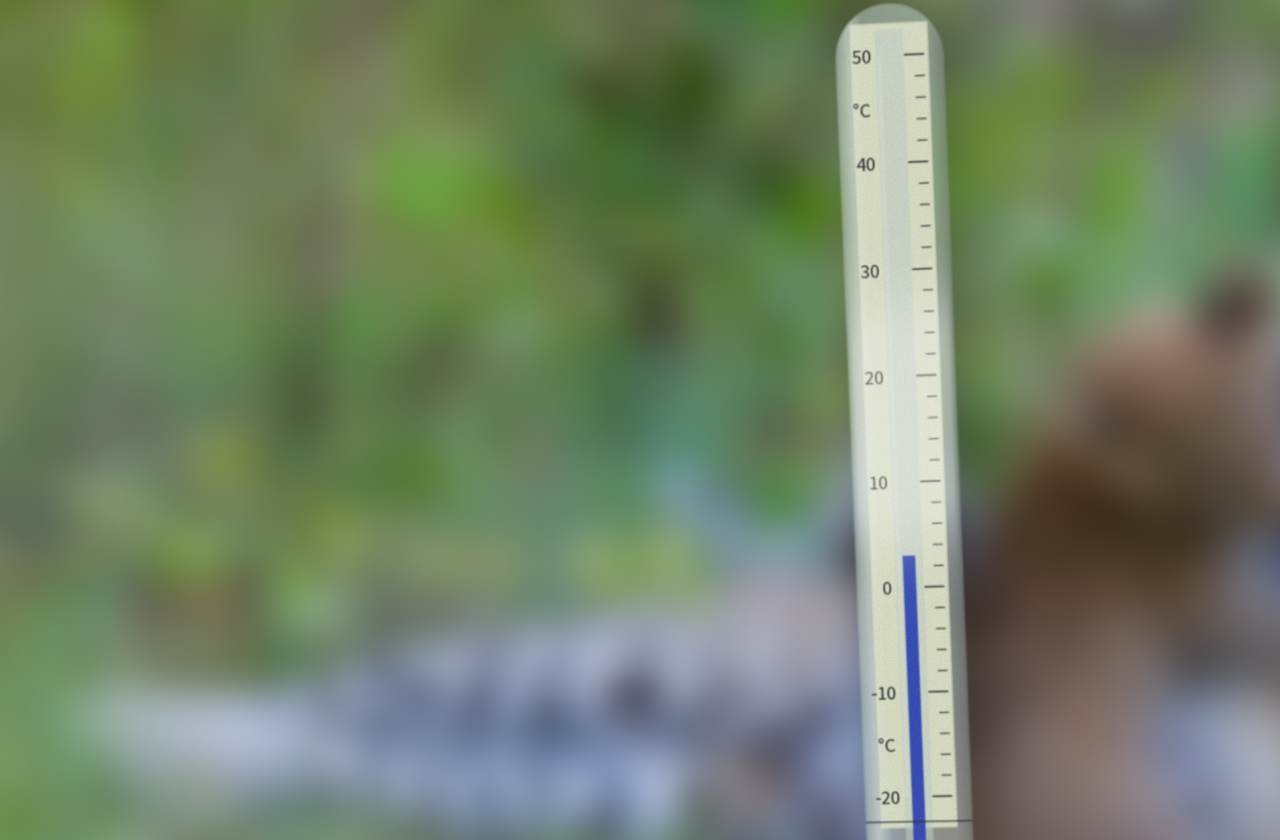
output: **3** °C
